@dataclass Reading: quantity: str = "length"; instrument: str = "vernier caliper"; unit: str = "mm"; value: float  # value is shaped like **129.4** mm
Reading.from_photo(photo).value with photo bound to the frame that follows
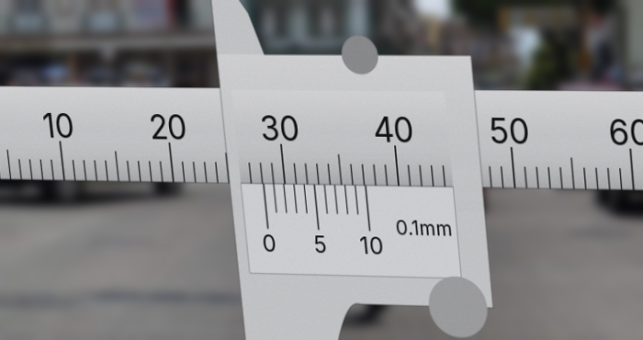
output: **28.1** mm
